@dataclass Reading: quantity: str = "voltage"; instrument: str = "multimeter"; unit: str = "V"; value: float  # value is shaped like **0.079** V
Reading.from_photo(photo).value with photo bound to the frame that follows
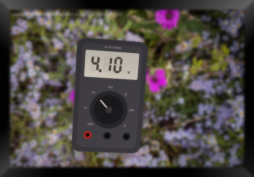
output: **4.10** V
